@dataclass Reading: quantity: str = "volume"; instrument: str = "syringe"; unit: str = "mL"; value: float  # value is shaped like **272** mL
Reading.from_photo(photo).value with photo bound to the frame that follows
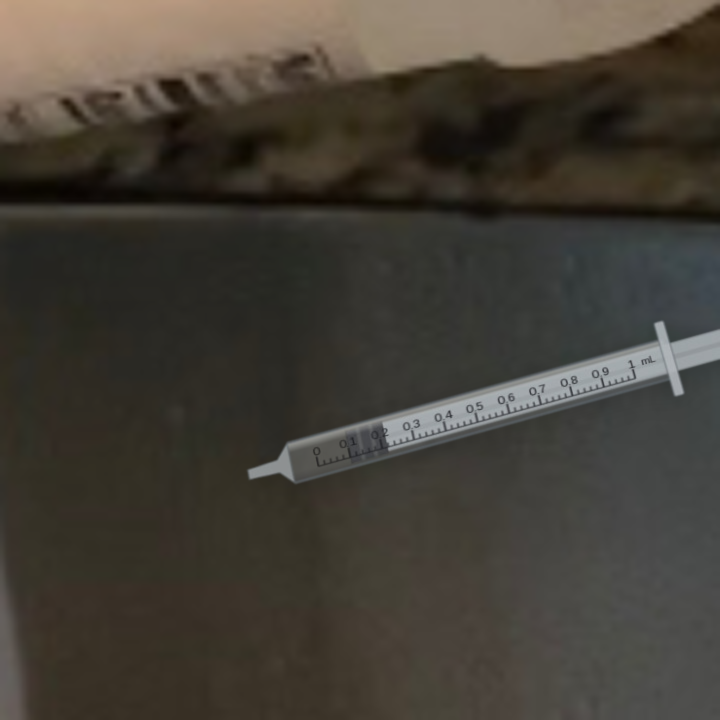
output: **0.1** mL
